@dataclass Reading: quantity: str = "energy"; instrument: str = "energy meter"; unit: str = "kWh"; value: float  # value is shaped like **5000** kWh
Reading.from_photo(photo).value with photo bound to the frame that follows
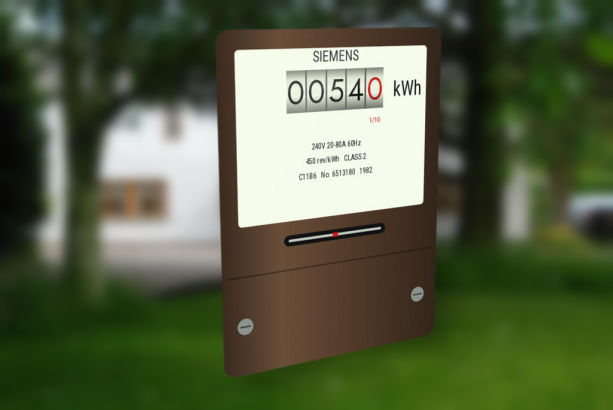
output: **54.0** kWh
